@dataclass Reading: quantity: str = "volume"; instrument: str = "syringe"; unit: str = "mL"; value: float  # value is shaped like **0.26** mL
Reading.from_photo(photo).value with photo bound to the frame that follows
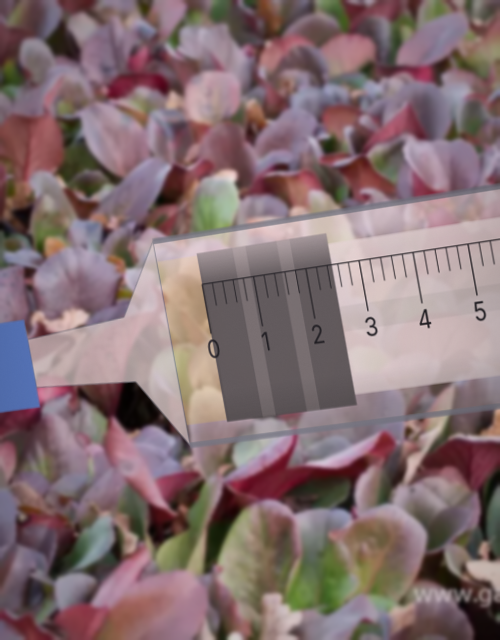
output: **0** mL
